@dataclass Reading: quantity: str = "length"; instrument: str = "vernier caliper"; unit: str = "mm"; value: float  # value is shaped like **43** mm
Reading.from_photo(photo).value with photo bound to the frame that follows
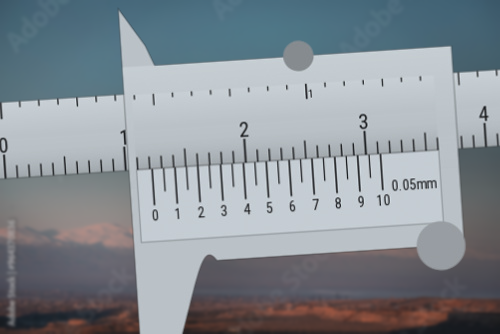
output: **12.2** mm
